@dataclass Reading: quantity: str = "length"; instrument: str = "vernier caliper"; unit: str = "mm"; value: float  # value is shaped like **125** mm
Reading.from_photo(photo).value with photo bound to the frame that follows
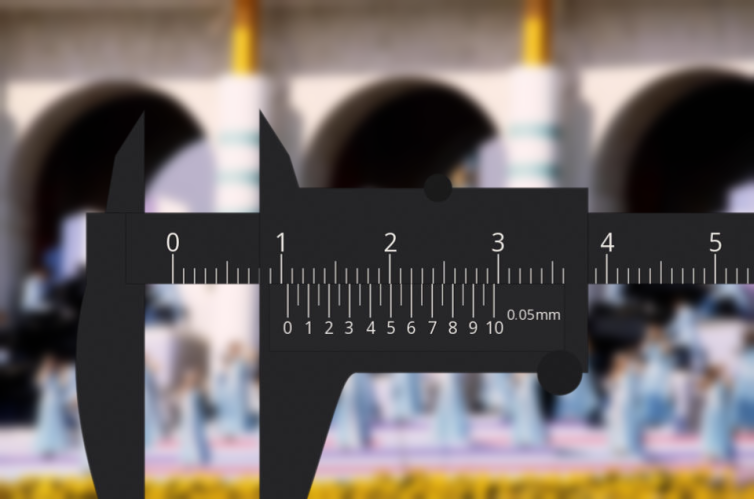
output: **10.6** mm
